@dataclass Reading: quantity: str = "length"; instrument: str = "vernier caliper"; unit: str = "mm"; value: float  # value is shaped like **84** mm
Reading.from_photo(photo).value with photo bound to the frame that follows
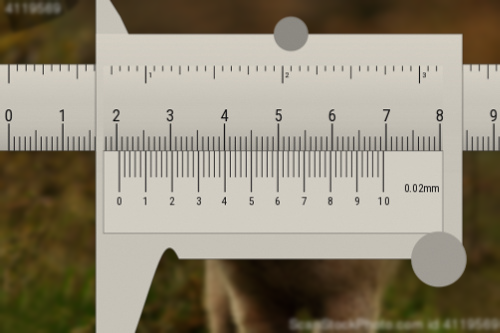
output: **20.5** mm
